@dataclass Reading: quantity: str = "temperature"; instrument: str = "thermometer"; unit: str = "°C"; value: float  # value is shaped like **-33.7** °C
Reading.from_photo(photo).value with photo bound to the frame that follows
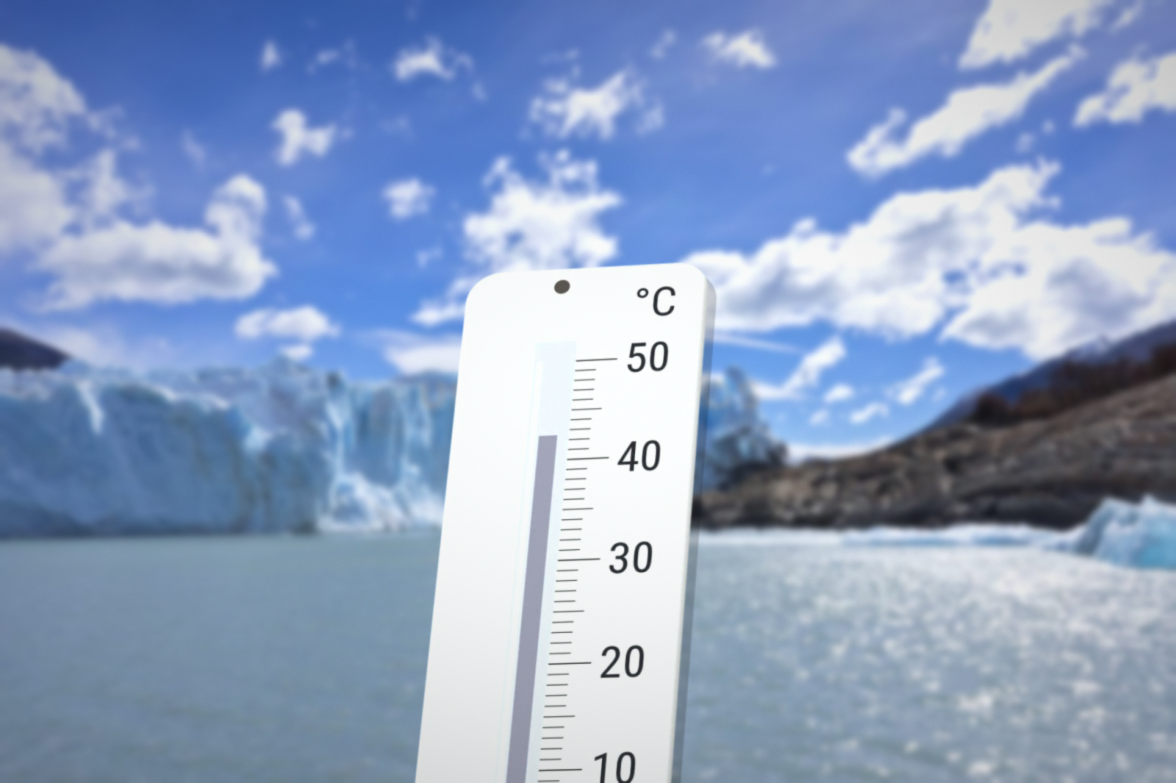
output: **42.5** °C
